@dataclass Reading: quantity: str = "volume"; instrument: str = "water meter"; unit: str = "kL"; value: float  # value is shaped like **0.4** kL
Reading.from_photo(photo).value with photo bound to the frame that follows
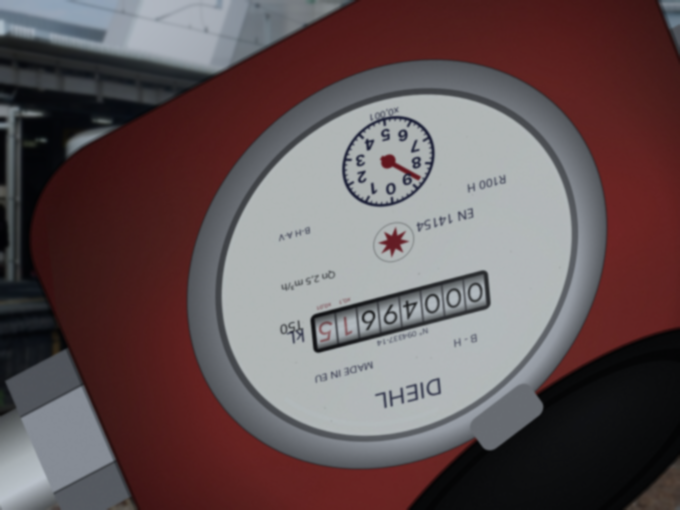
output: **496.158** kL
